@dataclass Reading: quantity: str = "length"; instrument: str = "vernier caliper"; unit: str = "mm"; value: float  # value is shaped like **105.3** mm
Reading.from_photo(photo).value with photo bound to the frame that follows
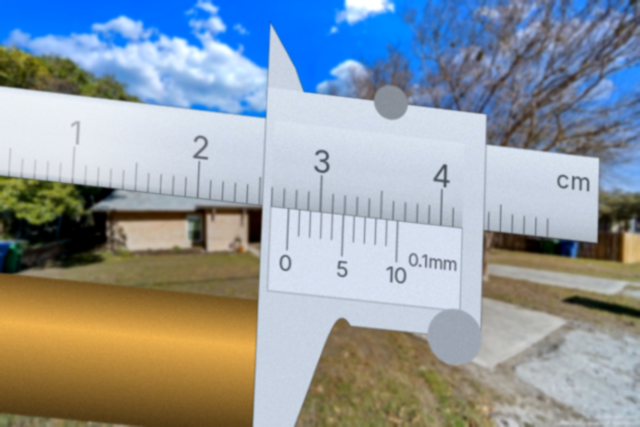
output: **27.4** mm
